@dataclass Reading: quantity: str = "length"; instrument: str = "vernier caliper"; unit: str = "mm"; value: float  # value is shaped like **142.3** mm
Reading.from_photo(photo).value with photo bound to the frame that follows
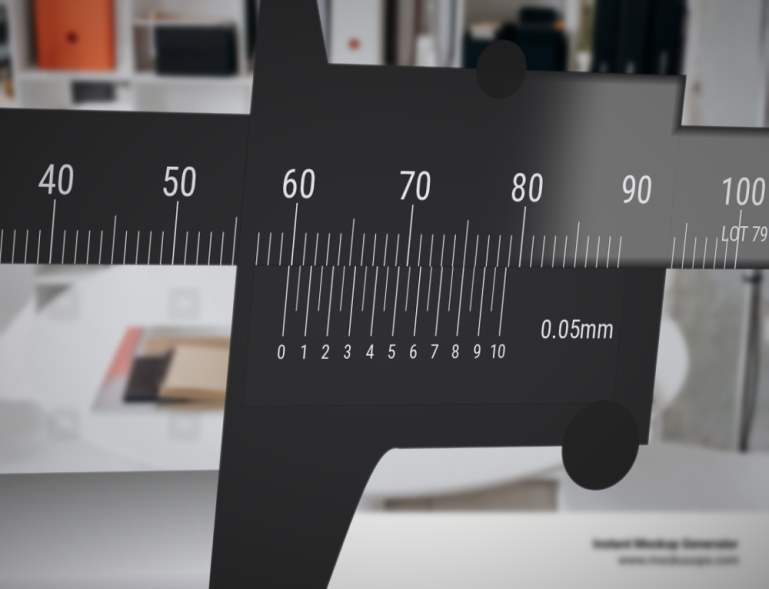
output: **59.8** mm
